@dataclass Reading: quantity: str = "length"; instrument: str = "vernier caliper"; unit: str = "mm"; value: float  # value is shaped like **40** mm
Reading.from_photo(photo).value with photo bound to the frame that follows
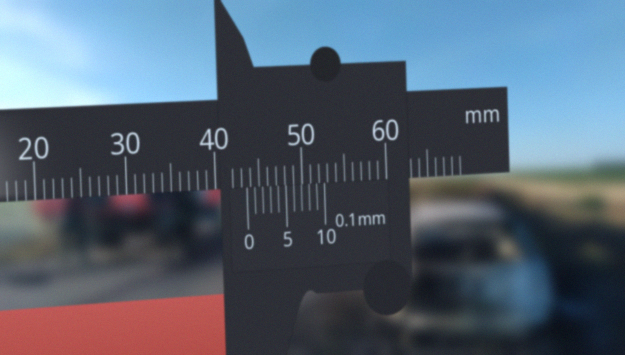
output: **43.6** mm
